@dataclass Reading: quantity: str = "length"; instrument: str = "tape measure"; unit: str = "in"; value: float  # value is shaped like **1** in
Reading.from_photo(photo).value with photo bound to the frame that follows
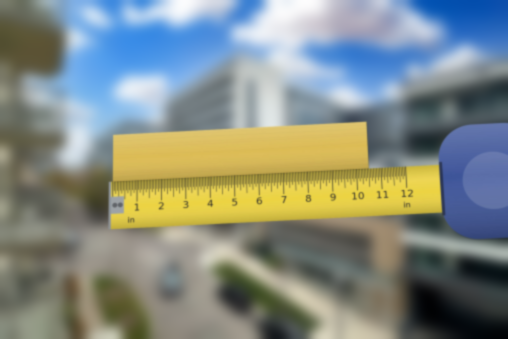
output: **10.5** in
